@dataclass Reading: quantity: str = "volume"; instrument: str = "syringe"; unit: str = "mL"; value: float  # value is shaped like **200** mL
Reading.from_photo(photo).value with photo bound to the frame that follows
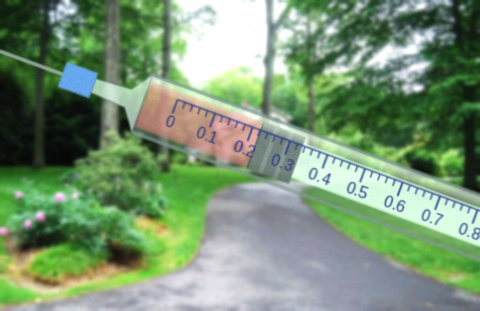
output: **0.22** mL
